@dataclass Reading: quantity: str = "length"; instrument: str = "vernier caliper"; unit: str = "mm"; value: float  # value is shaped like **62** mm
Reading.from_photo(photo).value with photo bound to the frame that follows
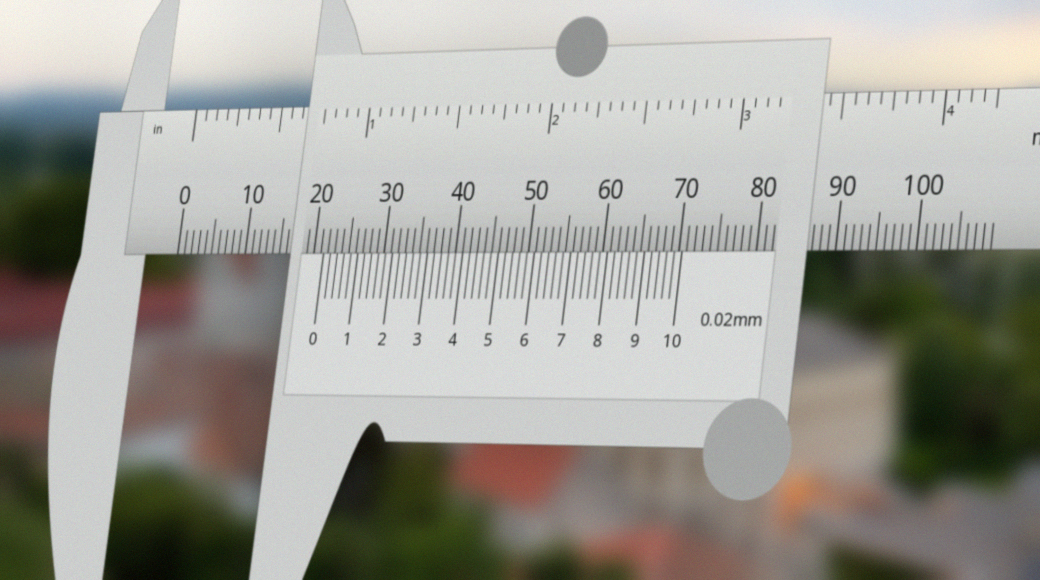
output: **21.4** mm
